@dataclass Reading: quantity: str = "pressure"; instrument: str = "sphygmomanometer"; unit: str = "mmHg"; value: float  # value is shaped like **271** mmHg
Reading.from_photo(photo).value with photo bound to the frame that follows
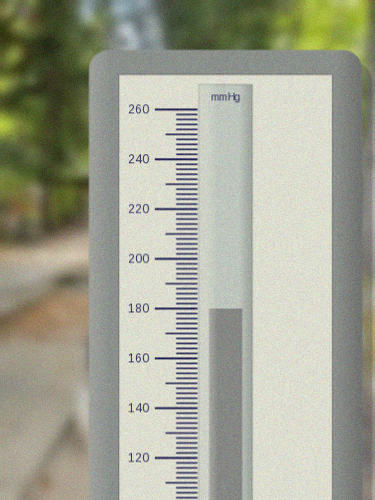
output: **180** mmHg
